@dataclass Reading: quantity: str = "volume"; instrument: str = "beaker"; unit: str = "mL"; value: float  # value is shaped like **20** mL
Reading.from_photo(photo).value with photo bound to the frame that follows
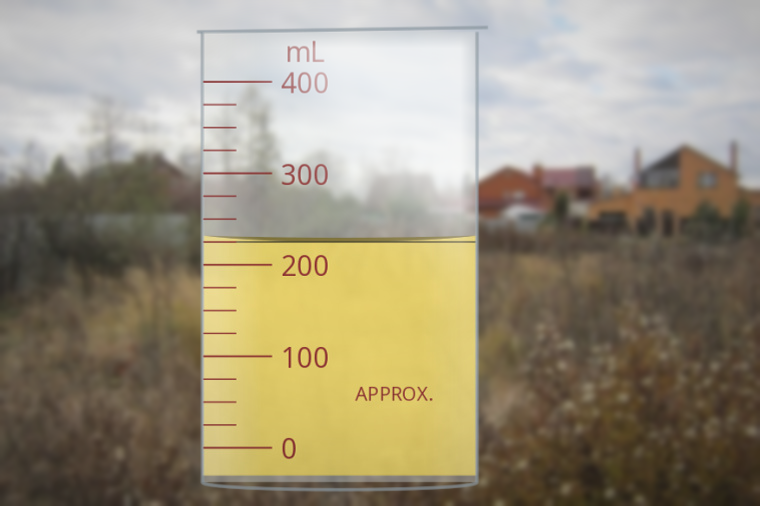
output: **225** mL
